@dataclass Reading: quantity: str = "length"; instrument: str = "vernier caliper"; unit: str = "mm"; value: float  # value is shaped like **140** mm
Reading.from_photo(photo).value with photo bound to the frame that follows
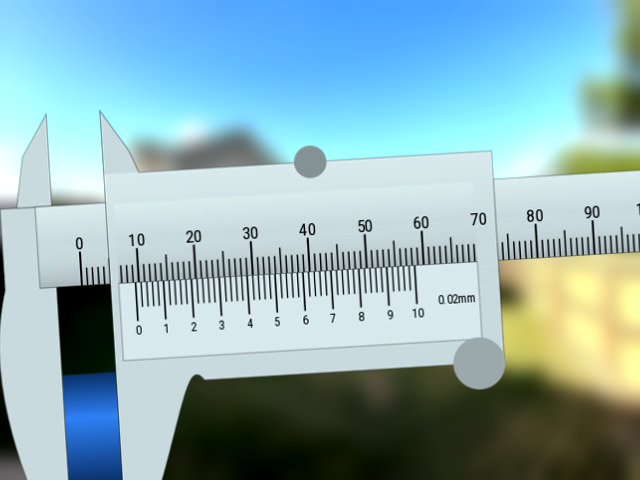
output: **9.4** mm
